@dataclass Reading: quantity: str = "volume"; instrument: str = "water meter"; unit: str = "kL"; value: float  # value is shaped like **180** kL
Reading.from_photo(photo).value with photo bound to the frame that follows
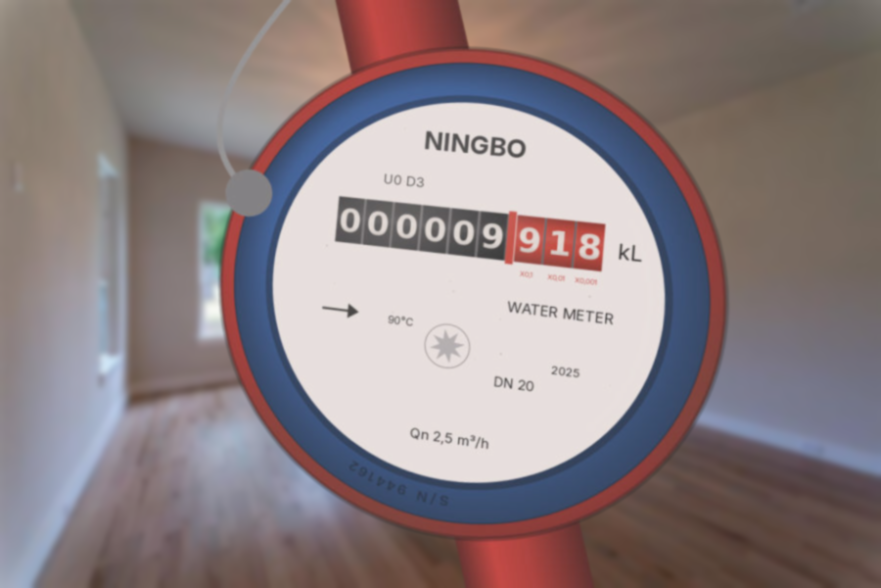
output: **9.918** kL
